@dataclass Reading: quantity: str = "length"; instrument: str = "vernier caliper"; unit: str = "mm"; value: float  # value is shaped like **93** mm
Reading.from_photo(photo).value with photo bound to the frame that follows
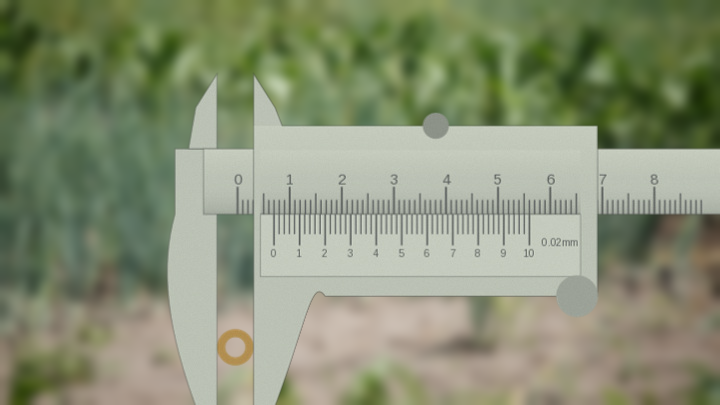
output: **7.0** mm
